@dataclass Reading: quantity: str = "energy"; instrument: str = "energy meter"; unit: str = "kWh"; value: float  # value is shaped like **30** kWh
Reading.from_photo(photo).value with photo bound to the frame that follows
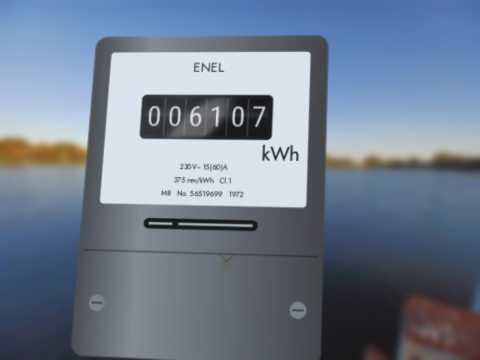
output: **6107** kWh
